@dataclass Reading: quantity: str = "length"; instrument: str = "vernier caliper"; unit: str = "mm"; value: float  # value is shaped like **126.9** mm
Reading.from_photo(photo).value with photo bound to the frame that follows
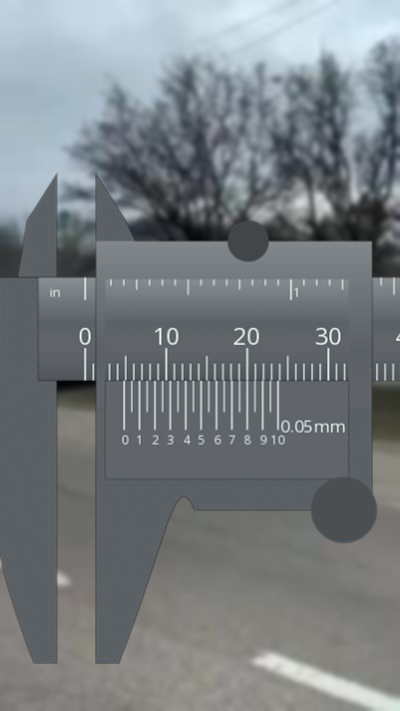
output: **4.8** mm
